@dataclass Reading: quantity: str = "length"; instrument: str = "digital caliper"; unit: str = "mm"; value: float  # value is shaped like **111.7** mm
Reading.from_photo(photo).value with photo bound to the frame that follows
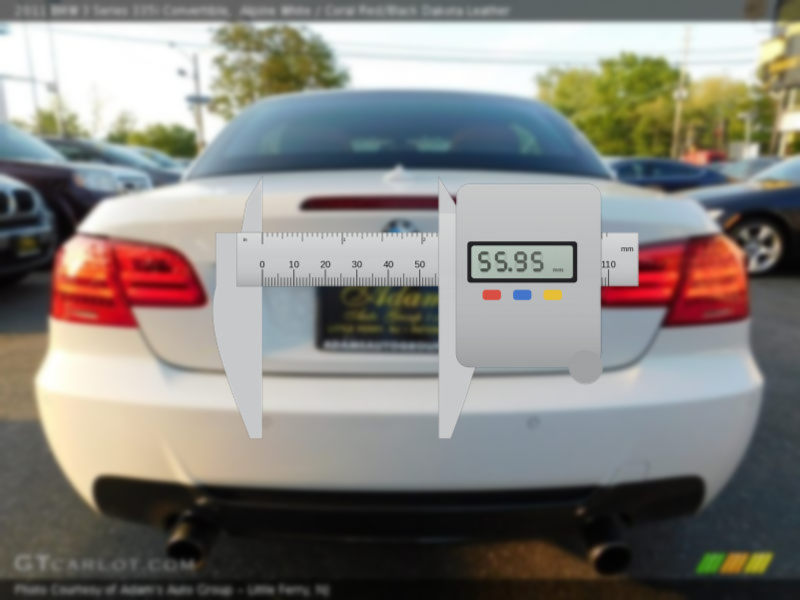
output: **55.95** mm
